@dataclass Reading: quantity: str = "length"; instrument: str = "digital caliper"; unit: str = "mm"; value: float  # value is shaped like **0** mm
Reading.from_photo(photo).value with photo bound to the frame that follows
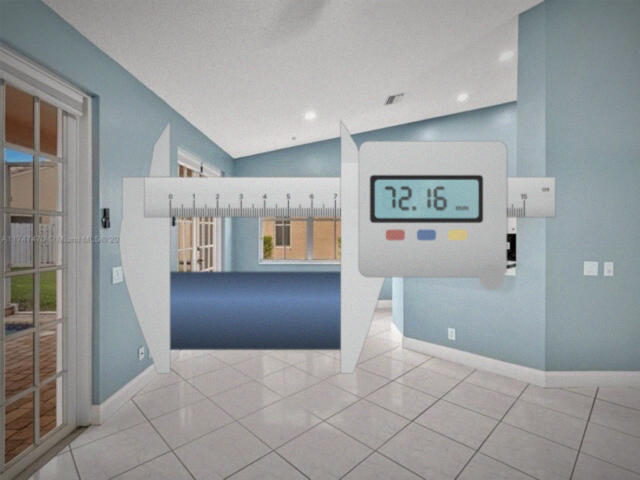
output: **72.16** mm
